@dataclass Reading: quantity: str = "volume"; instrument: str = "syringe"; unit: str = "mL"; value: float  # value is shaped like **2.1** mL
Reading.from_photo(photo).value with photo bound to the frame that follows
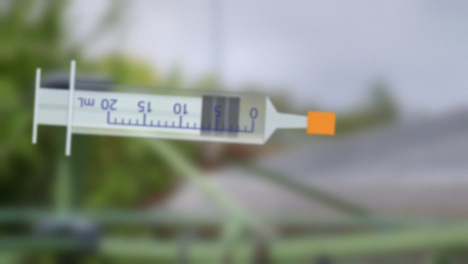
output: **2** mL
